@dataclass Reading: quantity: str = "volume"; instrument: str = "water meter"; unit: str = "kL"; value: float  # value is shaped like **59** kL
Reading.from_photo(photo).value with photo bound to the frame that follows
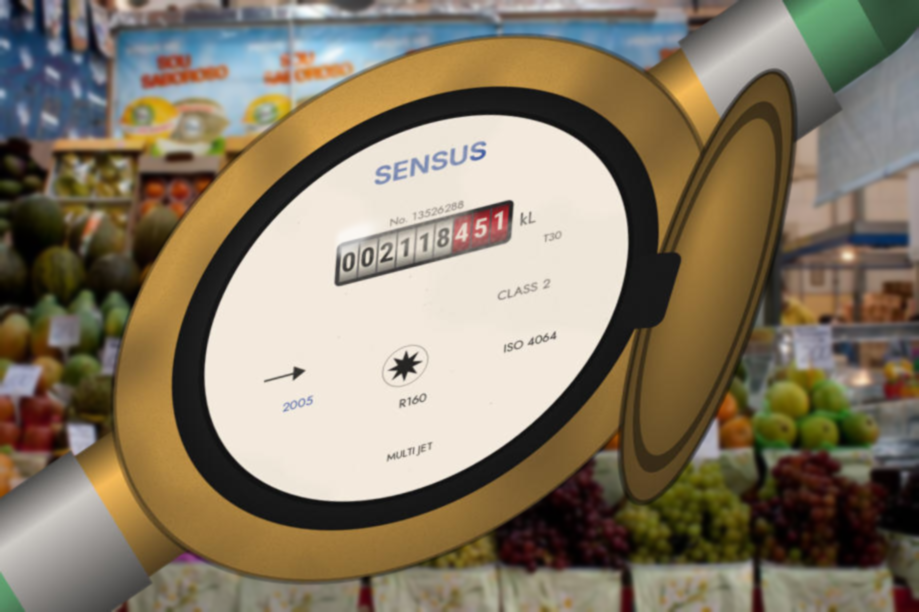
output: **2118.451** kL
